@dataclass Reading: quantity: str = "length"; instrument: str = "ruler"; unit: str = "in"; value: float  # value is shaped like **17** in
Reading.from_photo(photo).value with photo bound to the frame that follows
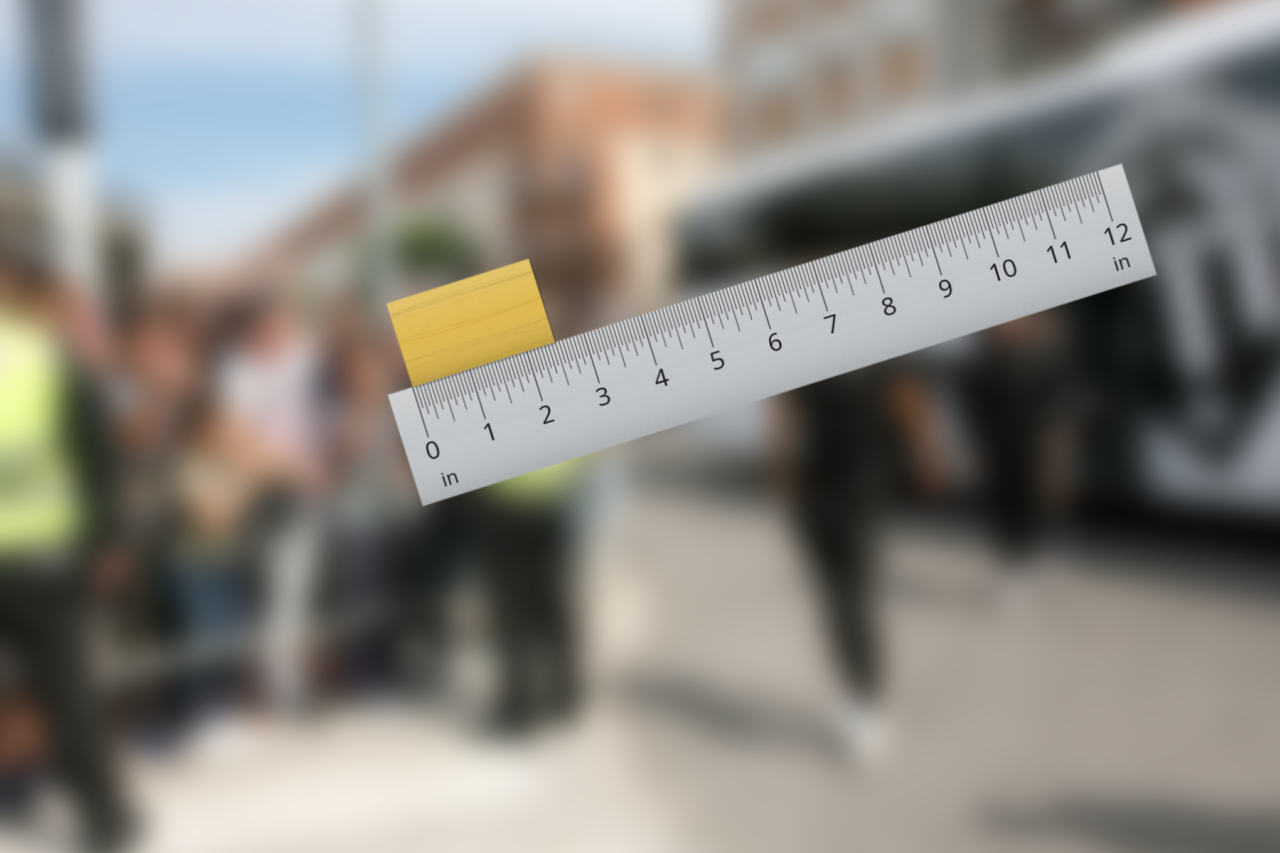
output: **2.5** in
